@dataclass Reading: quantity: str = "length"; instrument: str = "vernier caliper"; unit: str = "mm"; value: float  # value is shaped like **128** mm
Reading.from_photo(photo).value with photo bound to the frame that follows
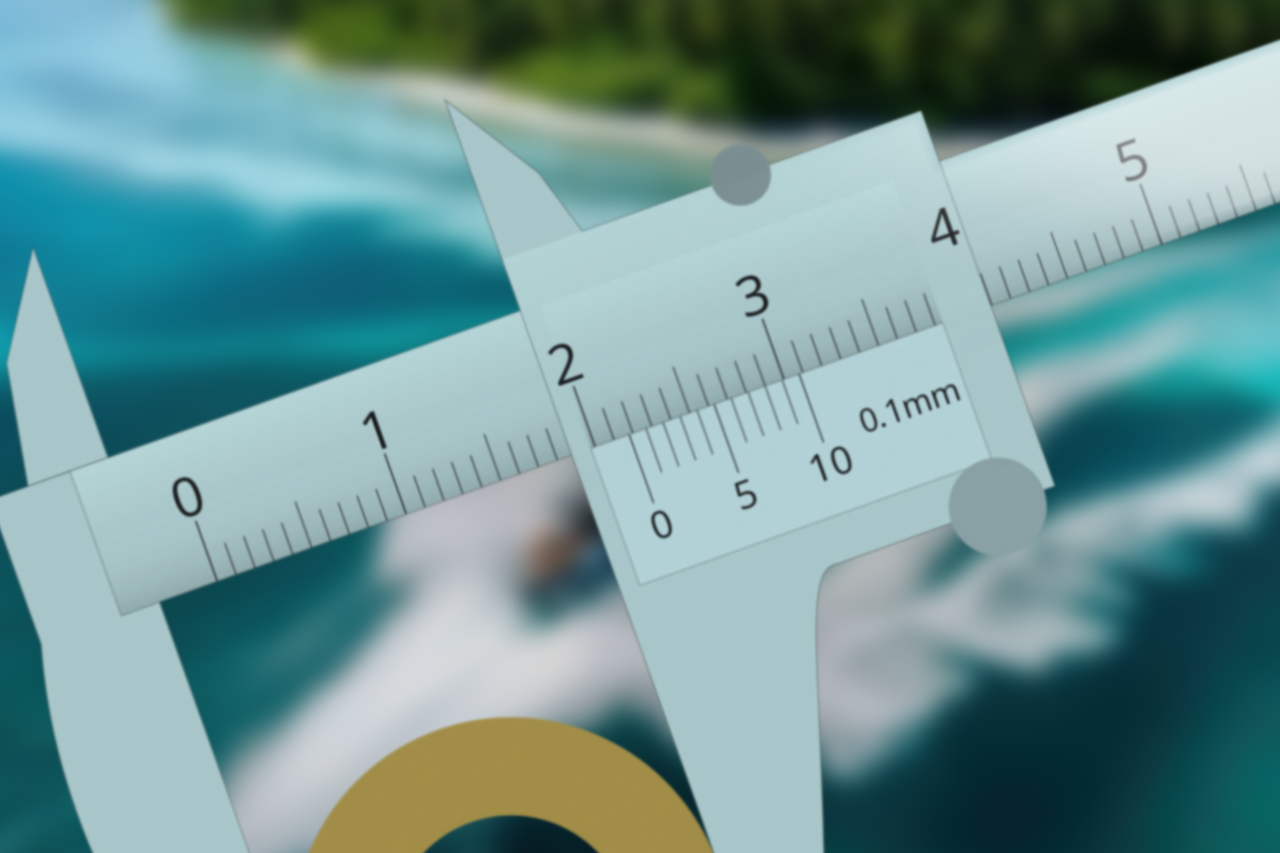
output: **21.8** mm
